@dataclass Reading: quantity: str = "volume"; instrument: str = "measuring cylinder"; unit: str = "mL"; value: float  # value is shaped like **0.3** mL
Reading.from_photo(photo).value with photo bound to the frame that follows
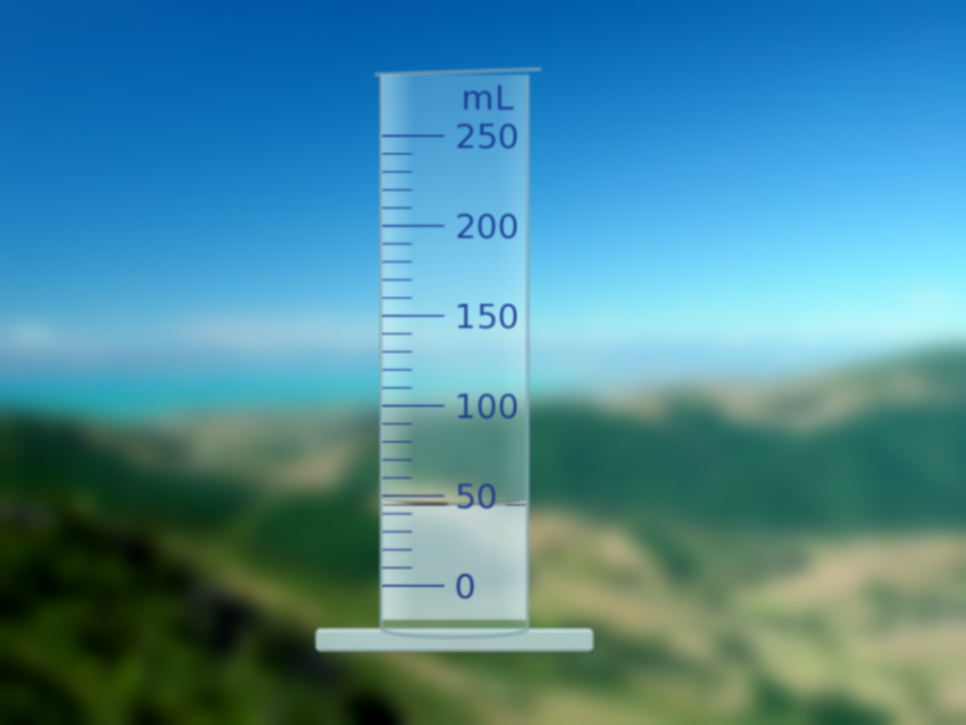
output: **45** mL
